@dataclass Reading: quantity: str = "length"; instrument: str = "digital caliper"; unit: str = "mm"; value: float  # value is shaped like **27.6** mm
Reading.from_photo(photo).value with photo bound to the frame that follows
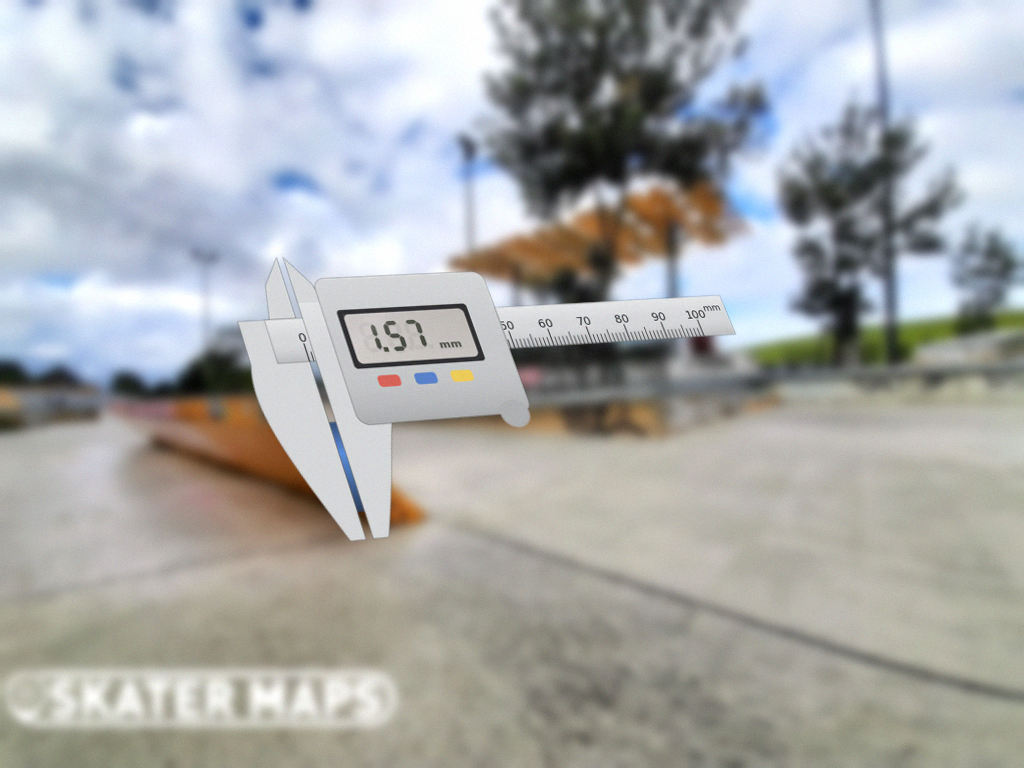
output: **1.57** mm
